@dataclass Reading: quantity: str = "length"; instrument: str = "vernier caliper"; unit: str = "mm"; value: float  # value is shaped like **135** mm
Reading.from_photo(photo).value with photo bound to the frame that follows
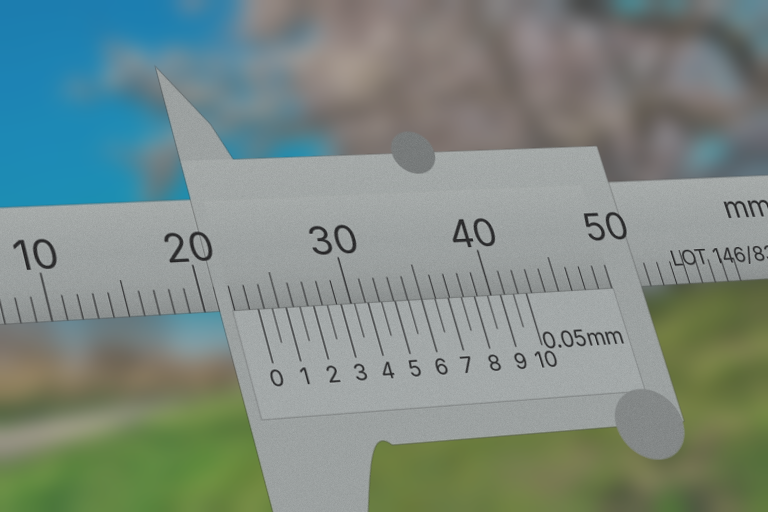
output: **23.6** mm
